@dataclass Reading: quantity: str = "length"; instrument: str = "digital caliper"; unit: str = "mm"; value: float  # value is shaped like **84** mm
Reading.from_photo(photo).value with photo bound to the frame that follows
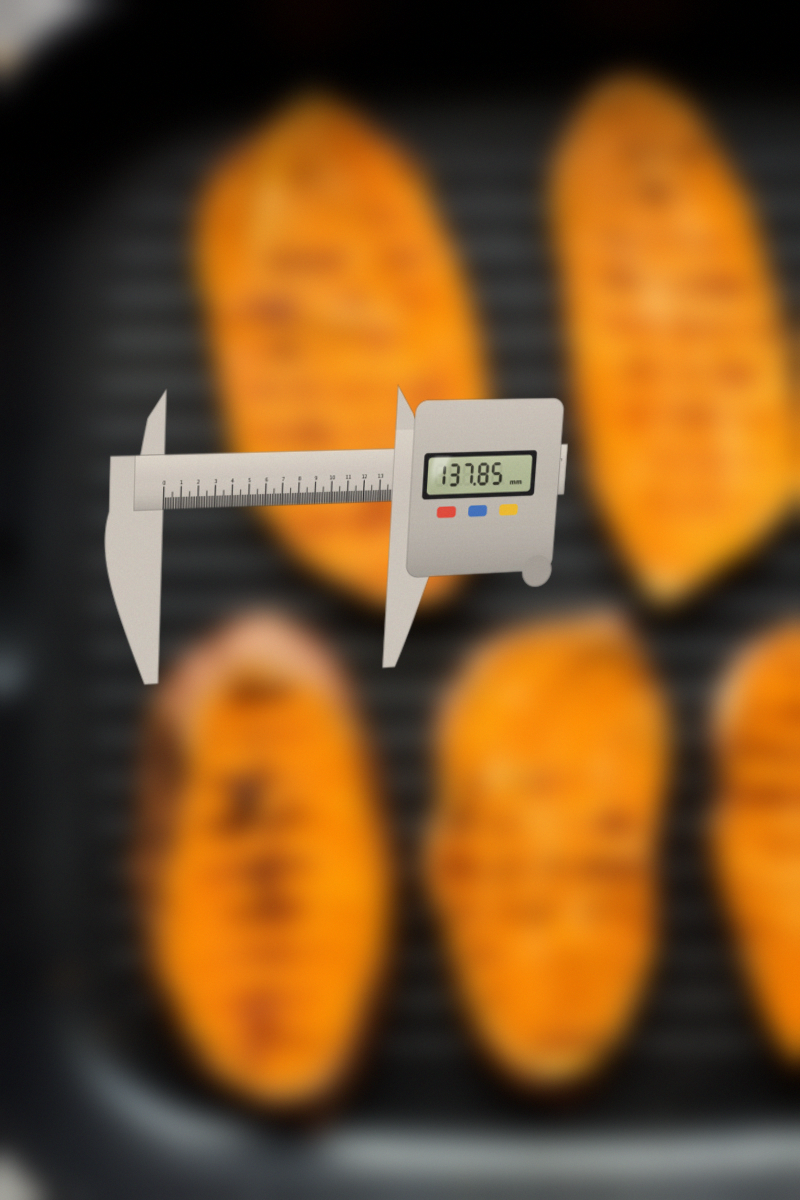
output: **137.85** mm
